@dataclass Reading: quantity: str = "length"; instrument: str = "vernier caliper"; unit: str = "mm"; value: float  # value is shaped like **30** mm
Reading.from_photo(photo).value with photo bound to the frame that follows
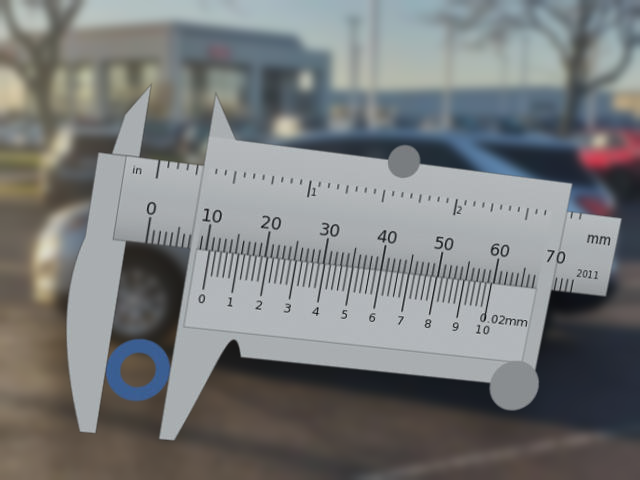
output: **10.6** mm
